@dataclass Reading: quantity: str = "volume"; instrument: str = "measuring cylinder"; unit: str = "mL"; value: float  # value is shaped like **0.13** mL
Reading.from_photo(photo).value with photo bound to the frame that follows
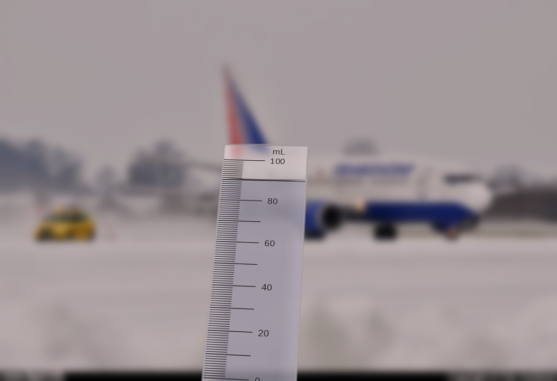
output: **90** mL
